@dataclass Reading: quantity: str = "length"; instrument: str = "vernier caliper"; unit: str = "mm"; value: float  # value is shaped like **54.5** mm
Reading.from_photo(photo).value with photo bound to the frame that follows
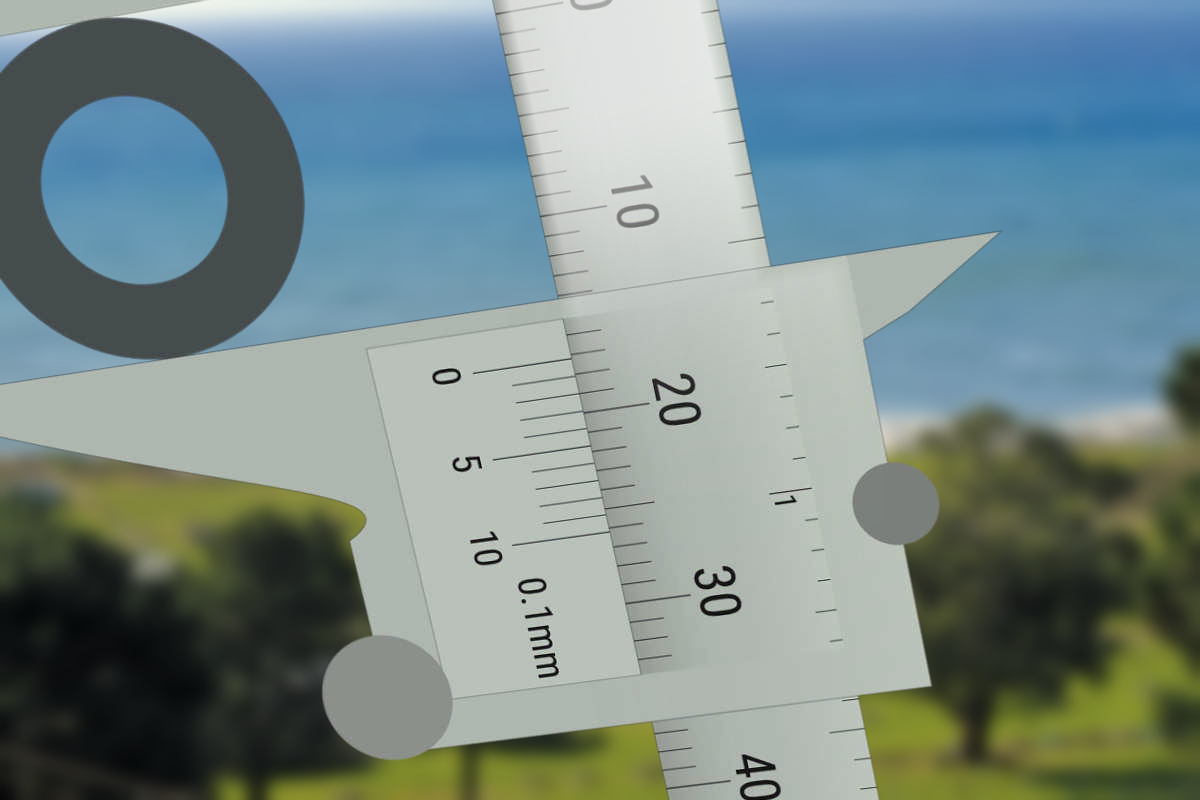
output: **17.2** mm
